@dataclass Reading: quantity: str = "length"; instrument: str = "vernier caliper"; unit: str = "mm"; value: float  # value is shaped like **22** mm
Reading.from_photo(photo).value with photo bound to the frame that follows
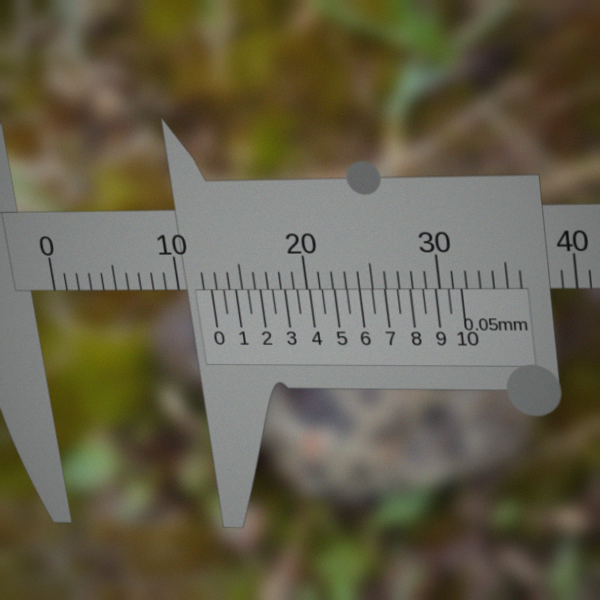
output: **12.6** mm
